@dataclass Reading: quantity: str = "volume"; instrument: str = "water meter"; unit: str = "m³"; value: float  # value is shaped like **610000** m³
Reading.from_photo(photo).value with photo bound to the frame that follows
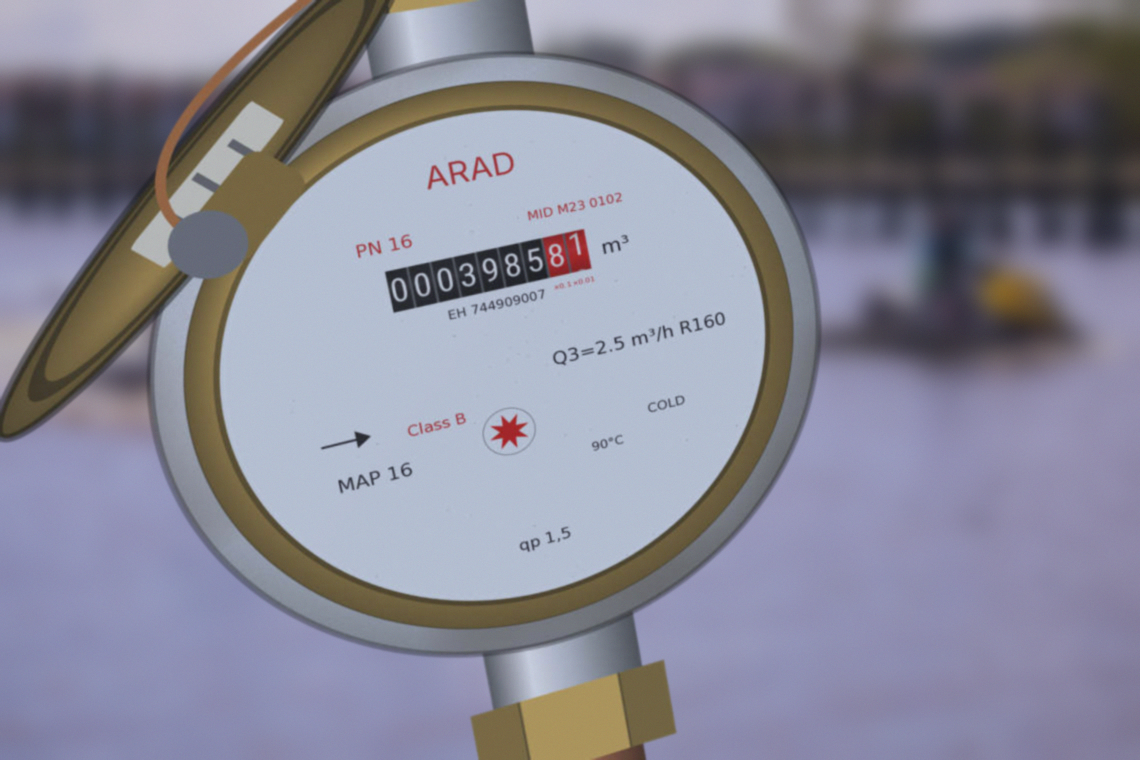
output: **3985.81** m³
